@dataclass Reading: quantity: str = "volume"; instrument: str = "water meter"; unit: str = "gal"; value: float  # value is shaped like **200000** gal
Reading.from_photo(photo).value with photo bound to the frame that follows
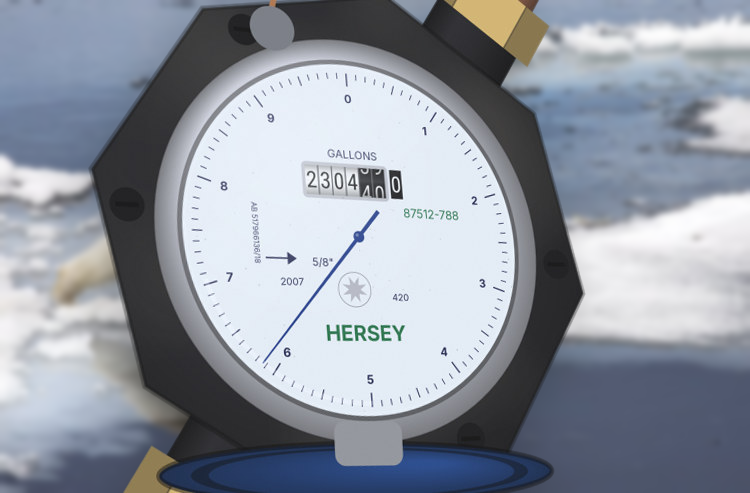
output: **2304396.1** gal
